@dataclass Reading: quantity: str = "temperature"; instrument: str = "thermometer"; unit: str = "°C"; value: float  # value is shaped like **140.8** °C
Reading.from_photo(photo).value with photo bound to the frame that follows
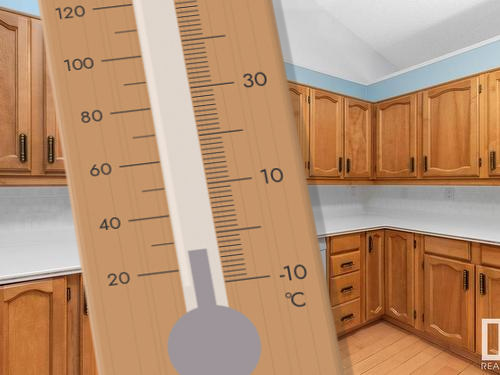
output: **-3** °C
